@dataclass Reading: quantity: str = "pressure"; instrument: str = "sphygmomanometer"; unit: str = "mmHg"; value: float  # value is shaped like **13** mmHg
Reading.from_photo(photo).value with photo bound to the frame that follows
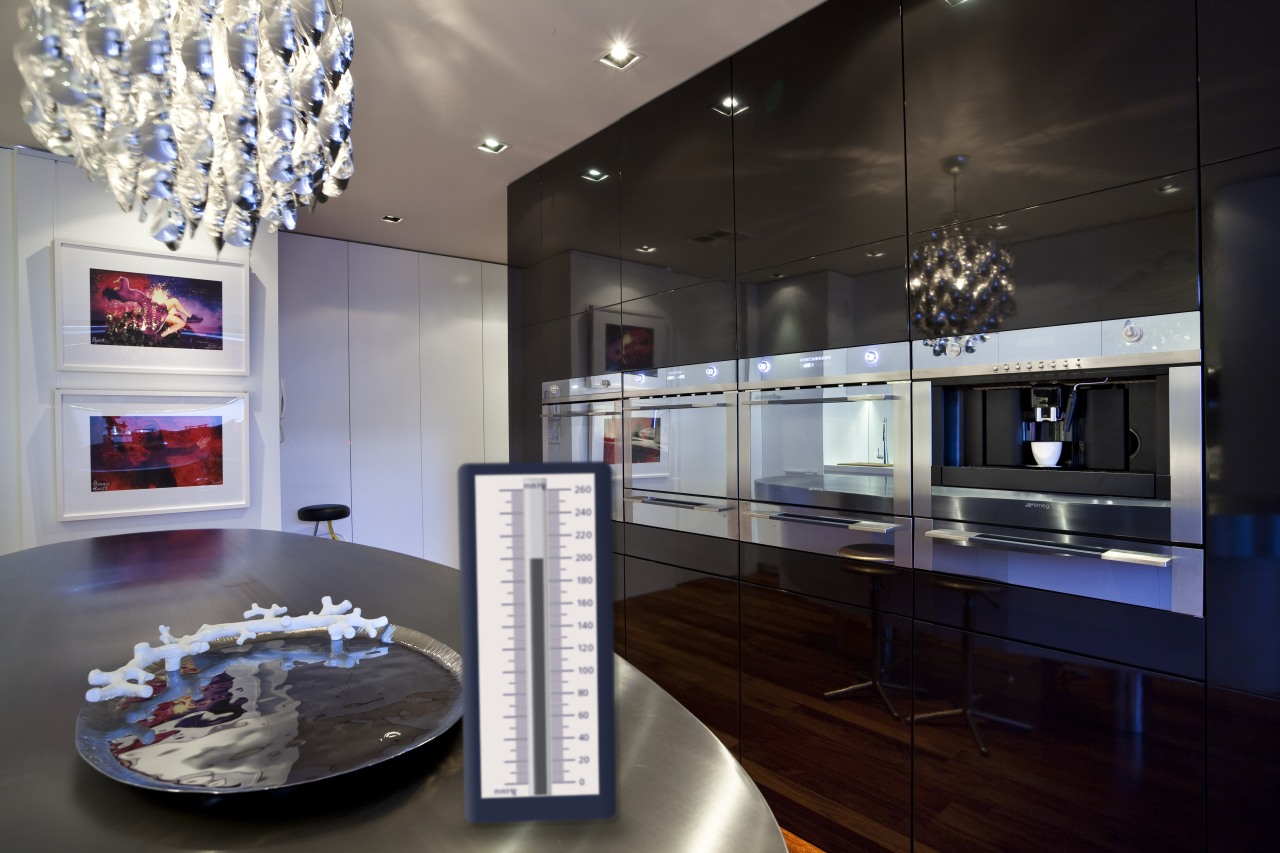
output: **200** mmHg
